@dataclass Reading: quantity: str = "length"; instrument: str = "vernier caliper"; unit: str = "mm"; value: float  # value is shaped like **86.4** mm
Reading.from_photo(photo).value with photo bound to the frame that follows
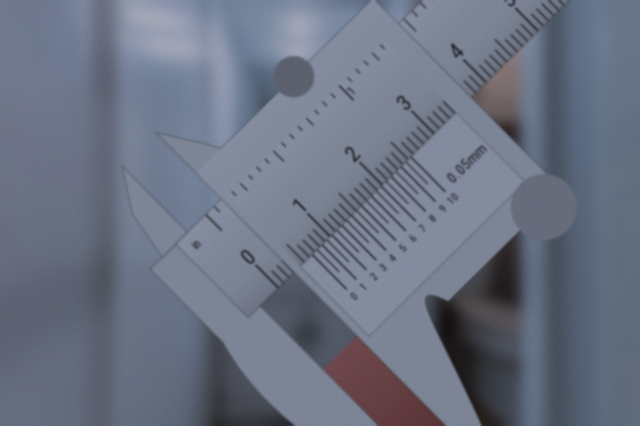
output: **6.5** mm
